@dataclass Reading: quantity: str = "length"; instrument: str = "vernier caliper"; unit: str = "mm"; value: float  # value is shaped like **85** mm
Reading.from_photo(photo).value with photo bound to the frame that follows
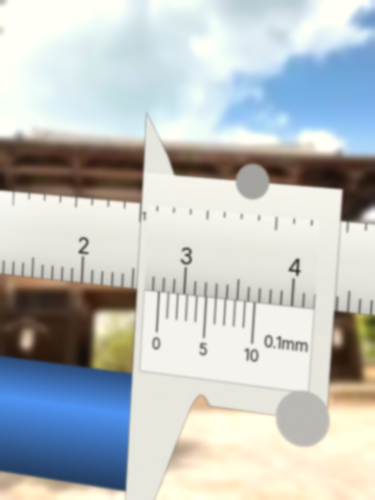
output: **27.6** mm
